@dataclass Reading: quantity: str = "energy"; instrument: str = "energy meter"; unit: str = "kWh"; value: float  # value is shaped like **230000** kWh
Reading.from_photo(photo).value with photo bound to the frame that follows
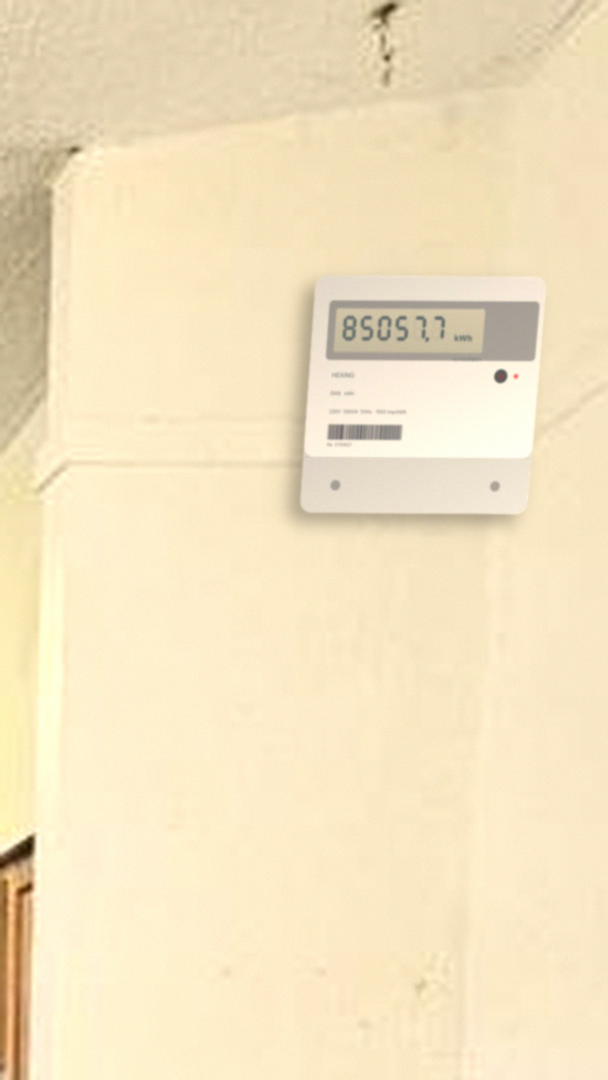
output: **85057.7** kWh
